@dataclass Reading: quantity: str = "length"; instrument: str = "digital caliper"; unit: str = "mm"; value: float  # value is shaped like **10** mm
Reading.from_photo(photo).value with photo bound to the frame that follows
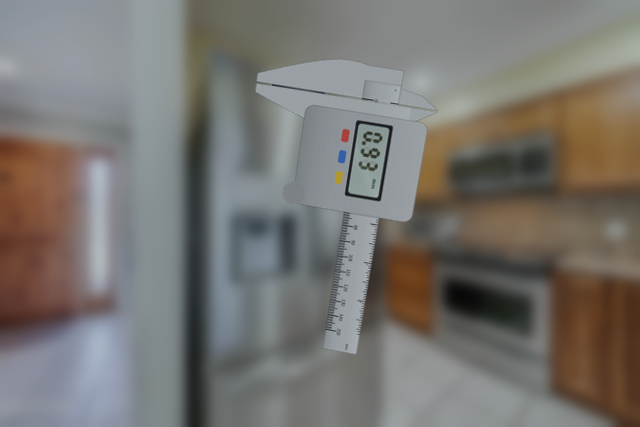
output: **0.93** mm
